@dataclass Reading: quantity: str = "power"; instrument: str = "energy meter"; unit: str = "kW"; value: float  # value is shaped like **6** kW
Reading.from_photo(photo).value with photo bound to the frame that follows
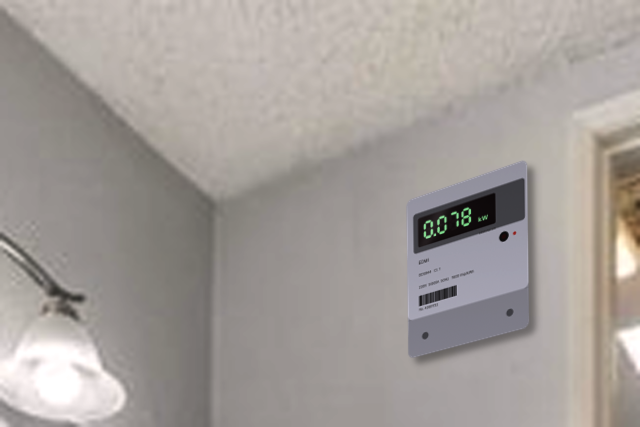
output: **0.078** kW
